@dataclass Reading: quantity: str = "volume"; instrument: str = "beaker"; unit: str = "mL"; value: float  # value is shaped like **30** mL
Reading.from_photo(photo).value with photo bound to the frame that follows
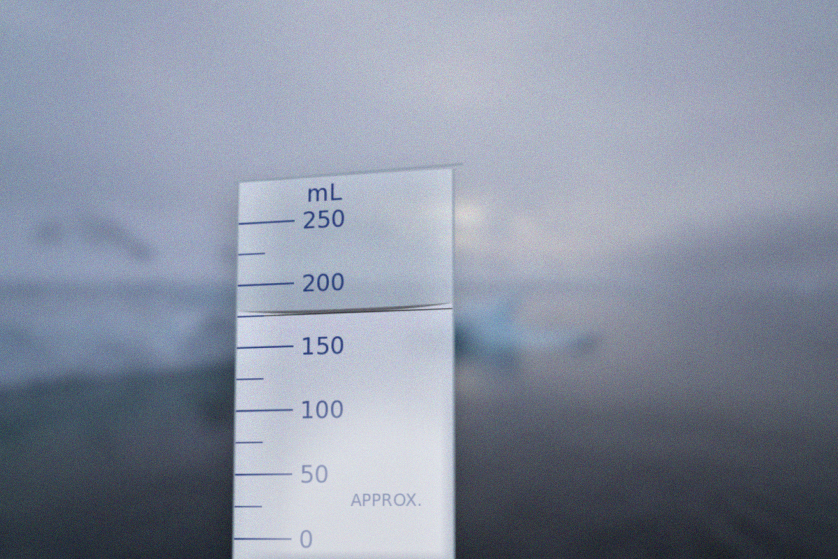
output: **175** mL
